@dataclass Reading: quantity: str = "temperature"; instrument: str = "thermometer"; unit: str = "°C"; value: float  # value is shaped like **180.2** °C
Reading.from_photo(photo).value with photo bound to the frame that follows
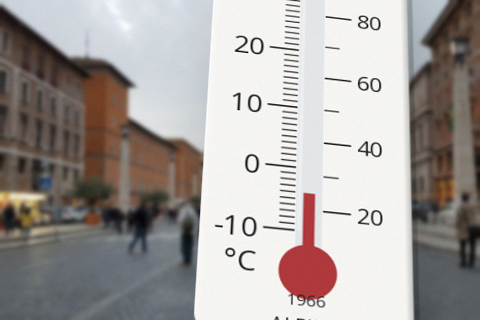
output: **-4** °C
